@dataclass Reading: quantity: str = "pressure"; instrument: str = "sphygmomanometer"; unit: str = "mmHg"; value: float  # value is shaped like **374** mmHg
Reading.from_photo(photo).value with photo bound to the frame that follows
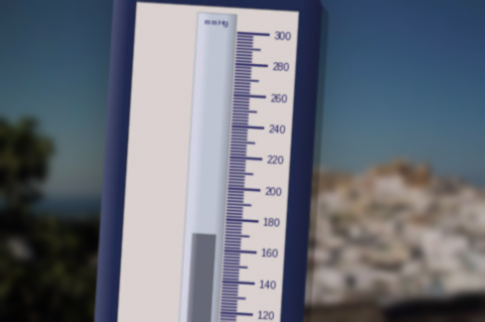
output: **170** mmHg
